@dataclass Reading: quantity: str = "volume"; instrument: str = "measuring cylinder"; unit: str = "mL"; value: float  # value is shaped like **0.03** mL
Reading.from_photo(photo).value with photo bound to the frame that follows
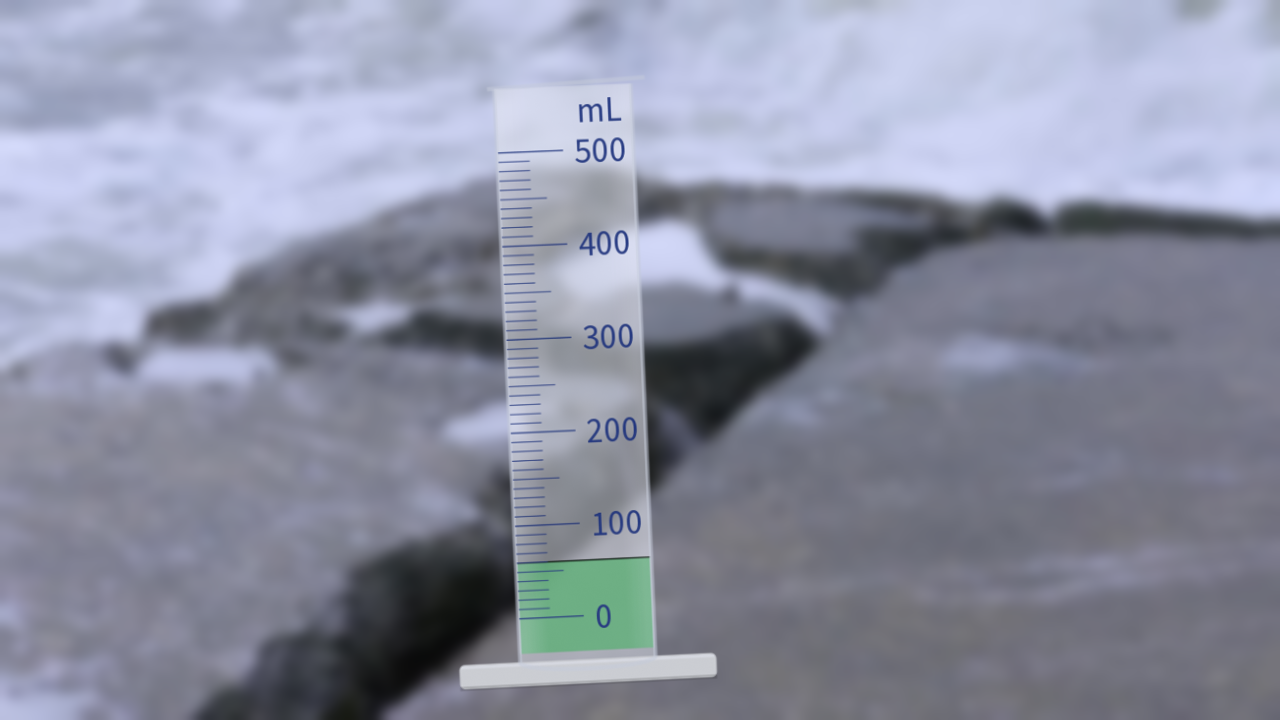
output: **60** mL
